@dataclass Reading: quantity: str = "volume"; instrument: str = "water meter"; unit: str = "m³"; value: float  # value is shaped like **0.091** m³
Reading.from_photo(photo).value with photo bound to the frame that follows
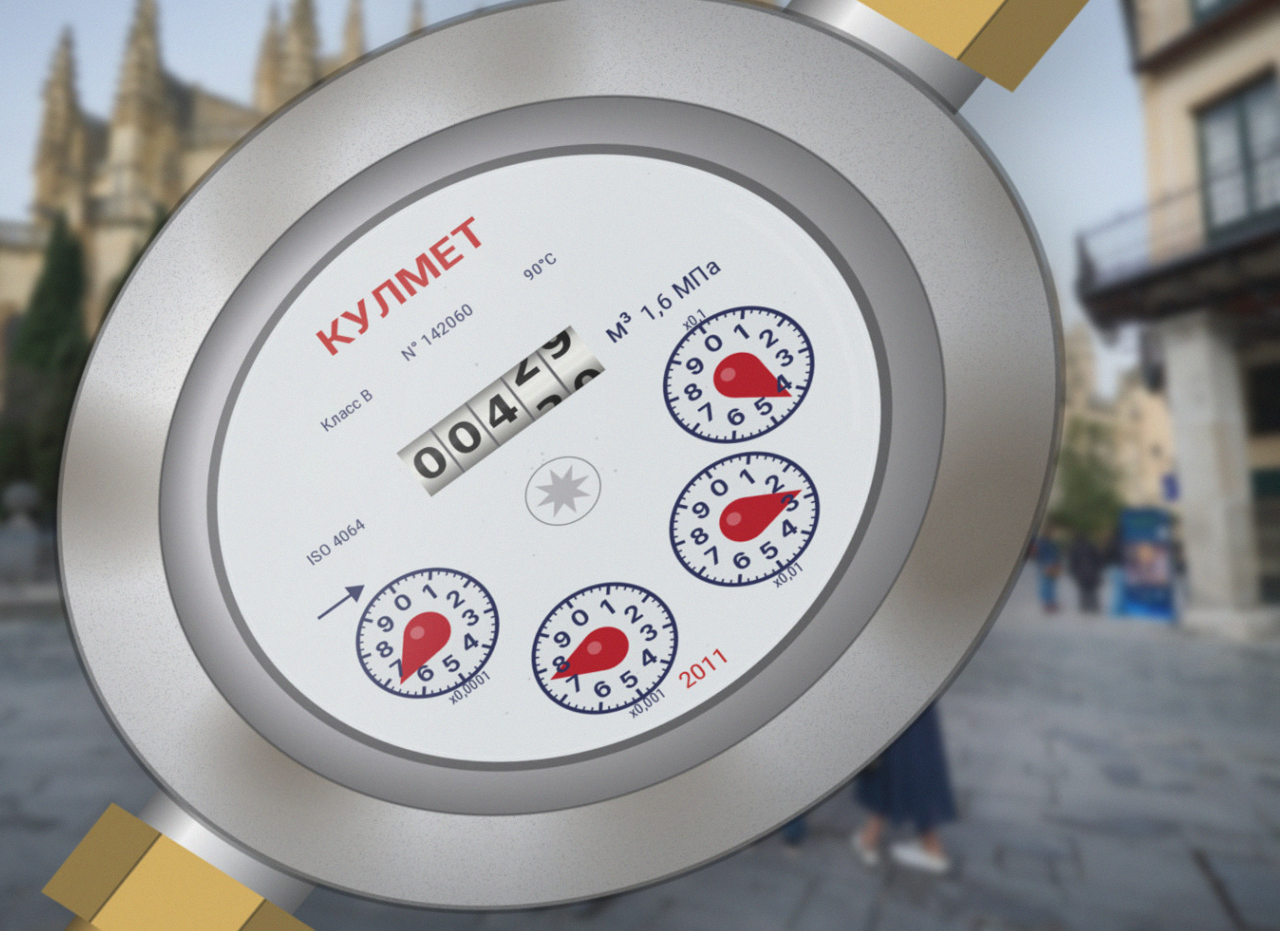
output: **429.4276** m³
